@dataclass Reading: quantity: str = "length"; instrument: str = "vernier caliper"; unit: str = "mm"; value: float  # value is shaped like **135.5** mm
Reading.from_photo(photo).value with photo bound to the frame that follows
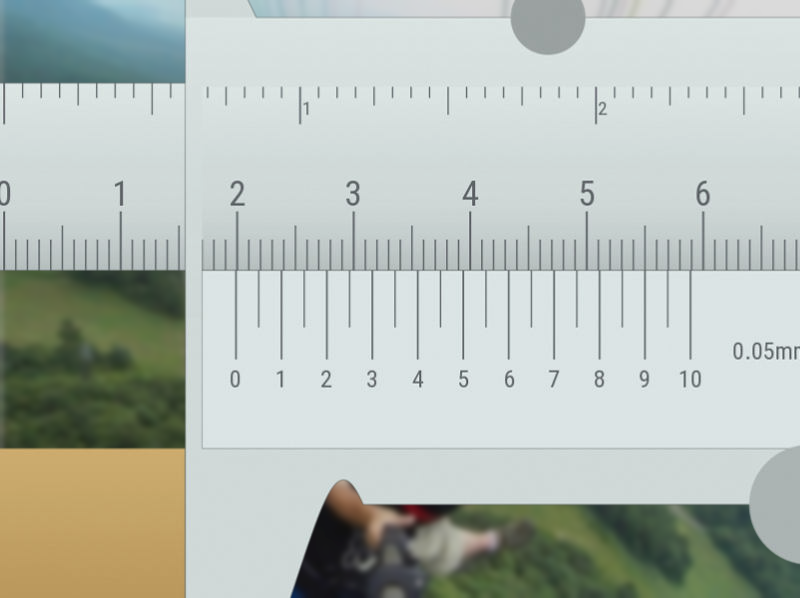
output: **19.9** mm
